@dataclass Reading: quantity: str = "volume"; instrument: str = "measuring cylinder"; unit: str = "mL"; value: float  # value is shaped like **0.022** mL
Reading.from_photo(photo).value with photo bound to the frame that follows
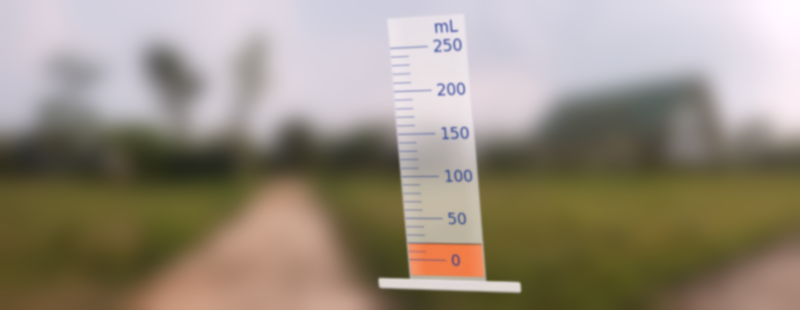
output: **20** mL
